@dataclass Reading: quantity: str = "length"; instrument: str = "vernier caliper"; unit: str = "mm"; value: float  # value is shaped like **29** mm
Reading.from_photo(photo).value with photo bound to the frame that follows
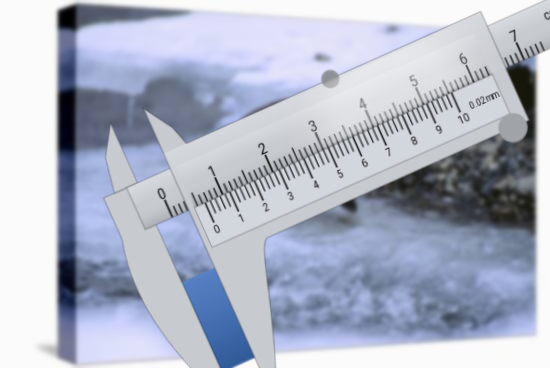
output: **6.5** mm
